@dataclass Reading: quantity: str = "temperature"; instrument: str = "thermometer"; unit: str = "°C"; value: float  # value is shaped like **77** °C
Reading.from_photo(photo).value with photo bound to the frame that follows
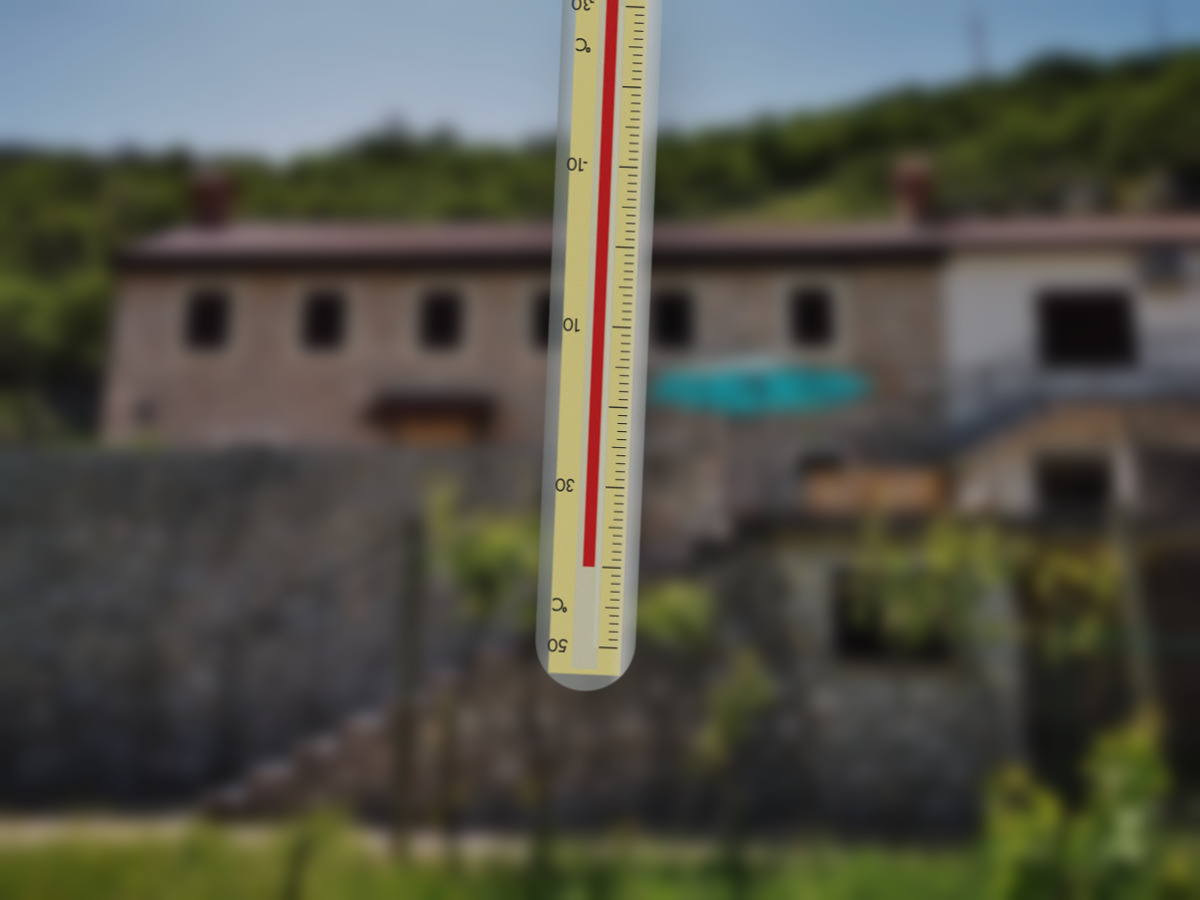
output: **40** °C
